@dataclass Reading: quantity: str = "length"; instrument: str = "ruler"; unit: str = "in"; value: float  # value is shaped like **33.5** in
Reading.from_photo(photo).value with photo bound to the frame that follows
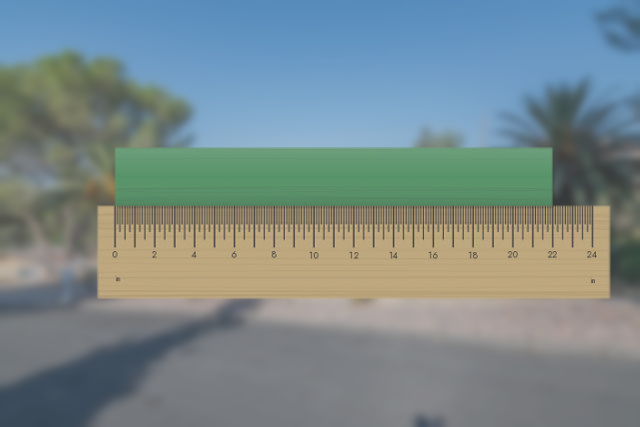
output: **22** in
